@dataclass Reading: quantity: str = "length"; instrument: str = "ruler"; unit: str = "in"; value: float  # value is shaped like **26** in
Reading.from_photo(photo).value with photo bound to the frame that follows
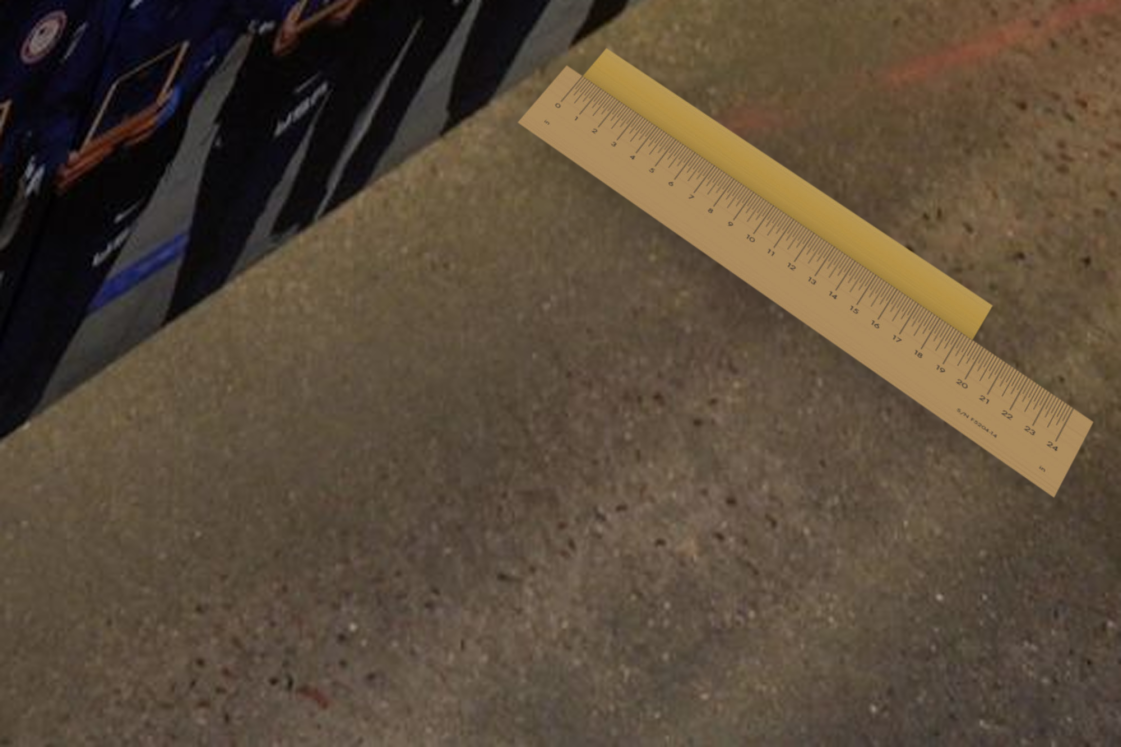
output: **19.5** in
